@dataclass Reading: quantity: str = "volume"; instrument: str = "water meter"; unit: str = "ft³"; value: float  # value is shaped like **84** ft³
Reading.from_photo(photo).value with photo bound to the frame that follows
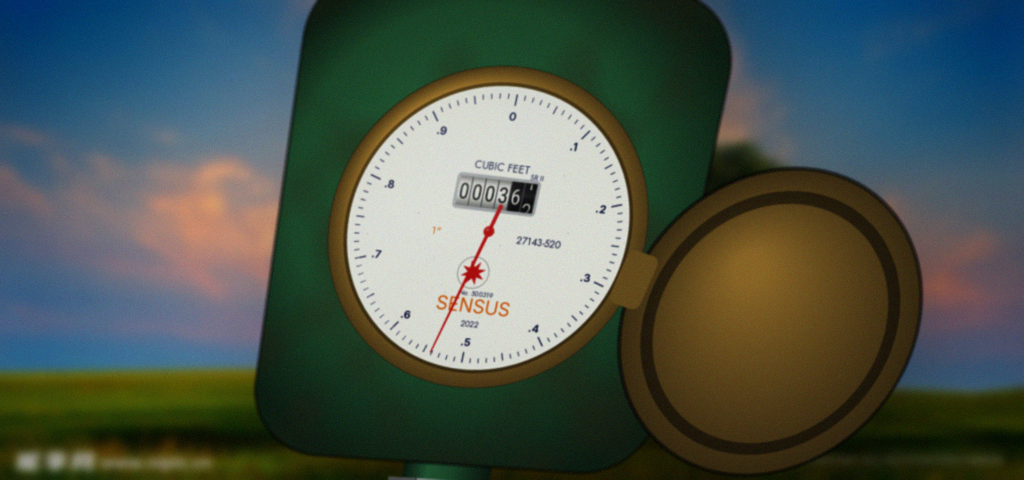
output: **361.54** ft³
